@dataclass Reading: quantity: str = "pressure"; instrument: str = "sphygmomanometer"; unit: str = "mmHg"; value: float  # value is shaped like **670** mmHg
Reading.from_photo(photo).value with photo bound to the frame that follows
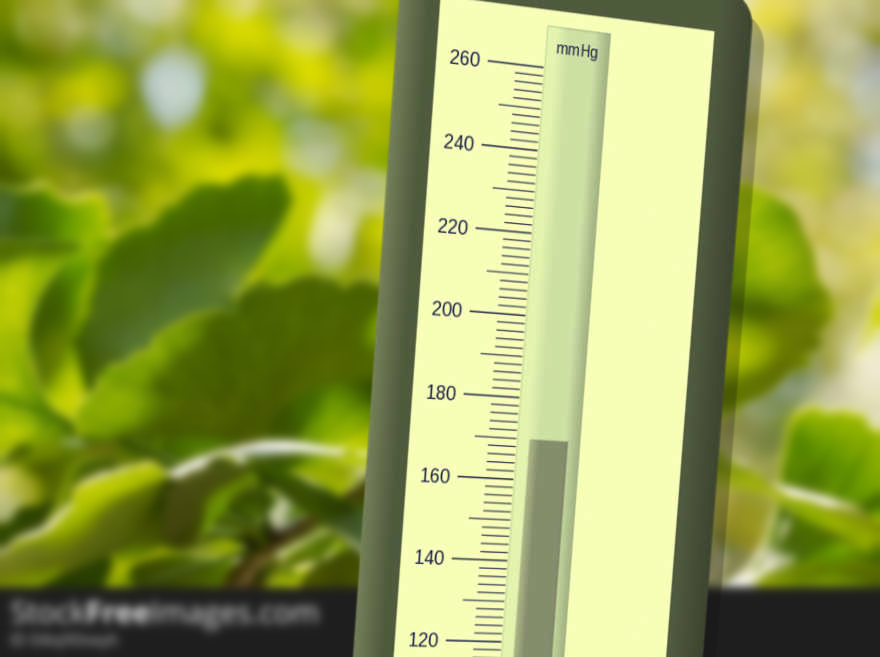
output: **170** mmHg
